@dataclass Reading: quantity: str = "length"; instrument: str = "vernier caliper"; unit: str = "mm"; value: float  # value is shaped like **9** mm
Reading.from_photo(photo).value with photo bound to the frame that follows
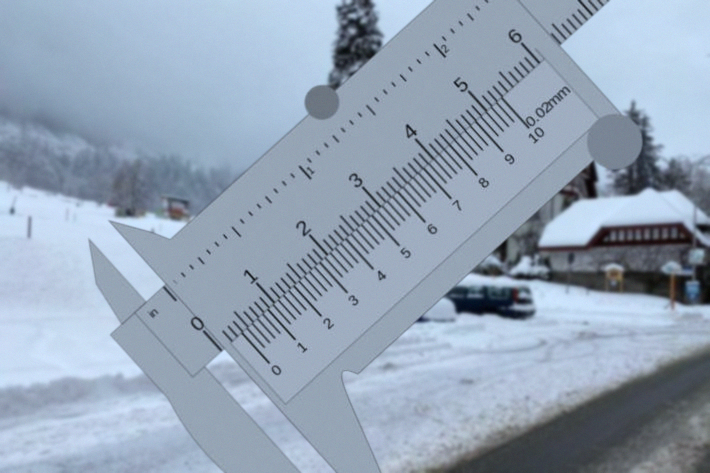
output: **3.8** mm
